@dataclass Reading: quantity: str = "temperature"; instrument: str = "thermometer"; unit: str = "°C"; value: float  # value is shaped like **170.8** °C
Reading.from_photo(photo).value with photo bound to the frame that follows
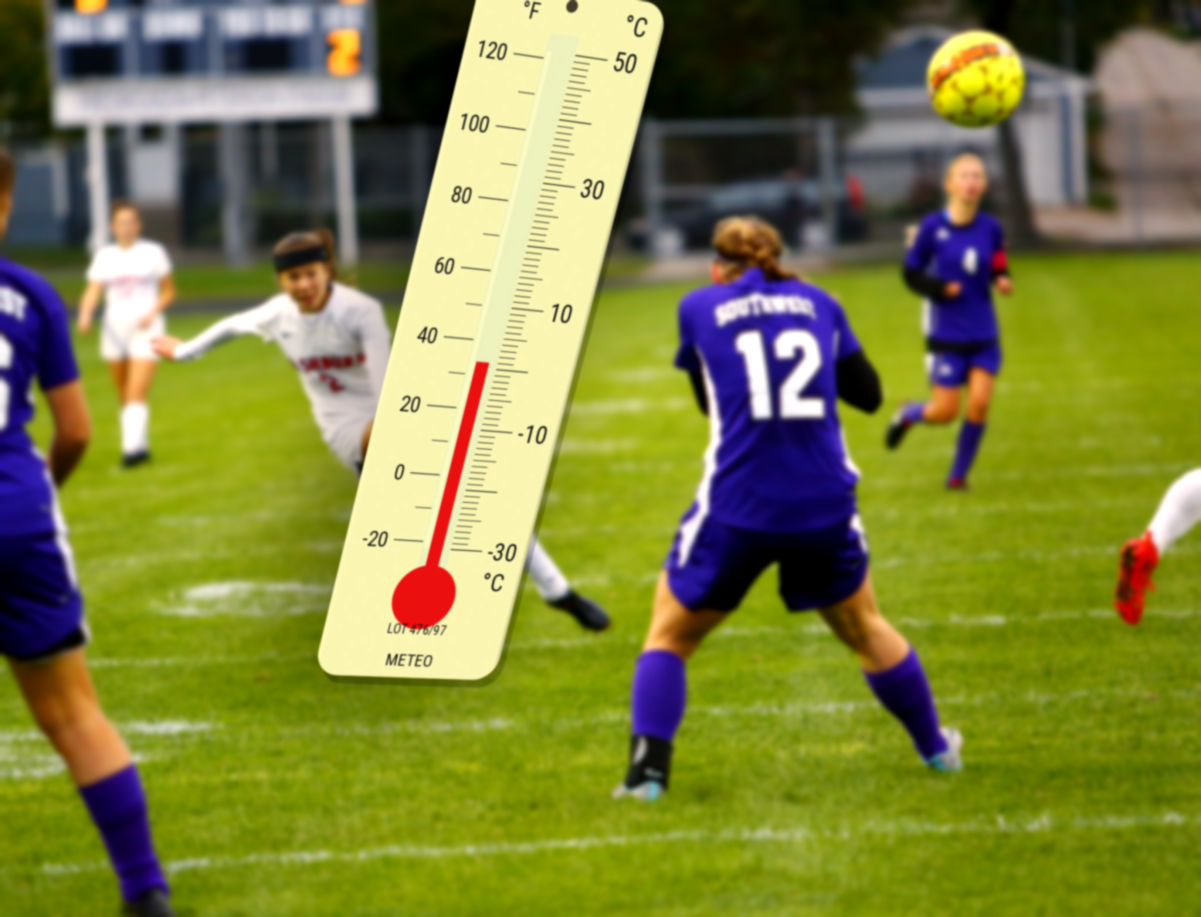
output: **1** °C
